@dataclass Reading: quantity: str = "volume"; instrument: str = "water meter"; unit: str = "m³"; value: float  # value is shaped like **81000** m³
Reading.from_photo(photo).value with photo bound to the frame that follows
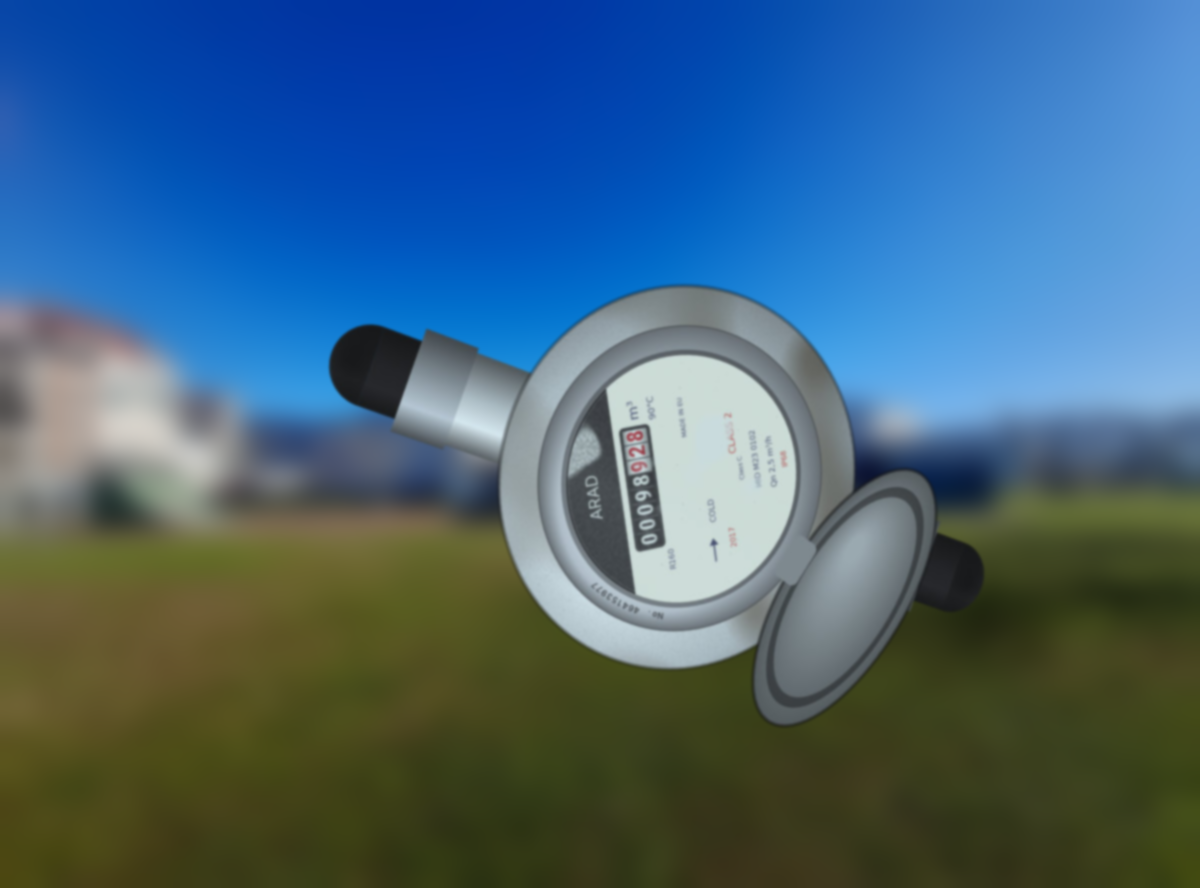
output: **98.928** m³
